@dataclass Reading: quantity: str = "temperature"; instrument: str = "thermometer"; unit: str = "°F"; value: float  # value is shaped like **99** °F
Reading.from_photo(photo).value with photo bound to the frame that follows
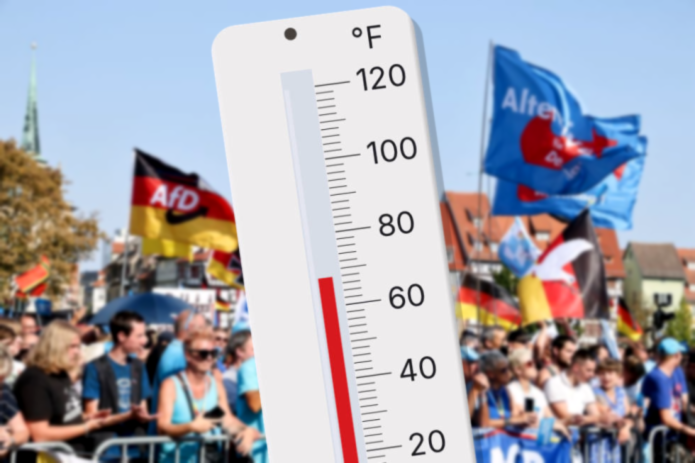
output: **68** °F
